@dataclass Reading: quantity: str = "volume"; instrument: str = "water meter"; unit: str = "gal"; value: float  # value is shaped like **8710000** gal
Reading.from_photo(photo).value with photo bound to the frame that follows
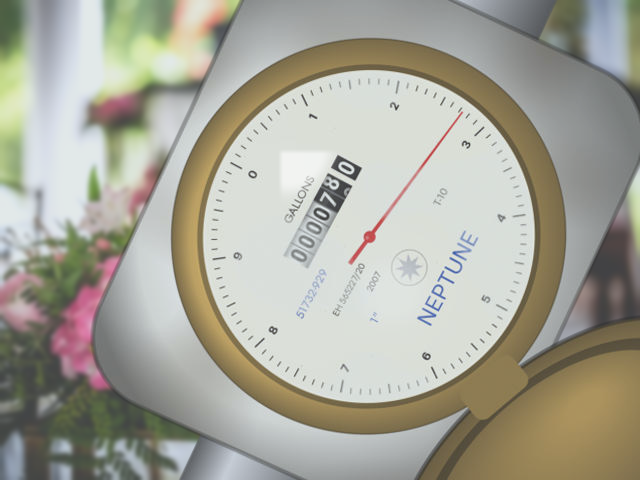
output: **782.7** gal
